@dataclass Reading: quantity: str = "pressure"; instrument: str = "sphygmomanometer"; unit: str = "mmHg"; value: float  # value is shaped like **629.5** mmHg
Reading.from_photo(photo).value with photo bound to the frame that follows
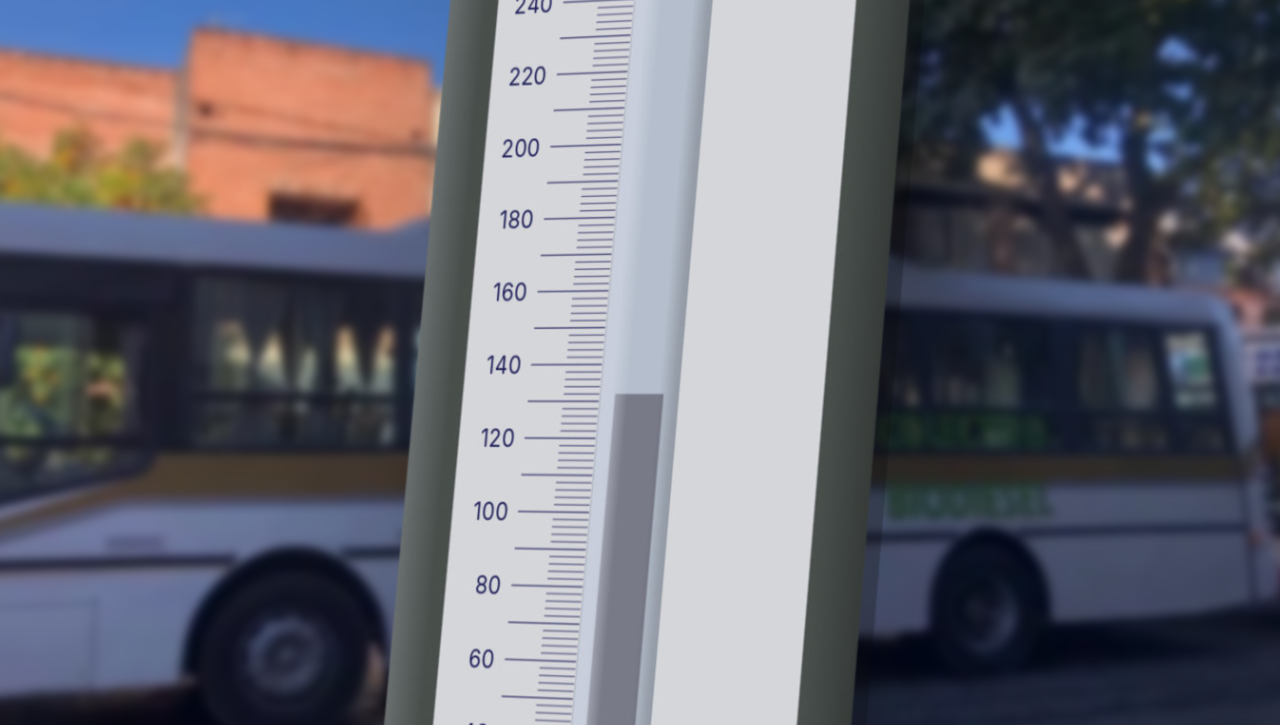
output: **132** mmHg
